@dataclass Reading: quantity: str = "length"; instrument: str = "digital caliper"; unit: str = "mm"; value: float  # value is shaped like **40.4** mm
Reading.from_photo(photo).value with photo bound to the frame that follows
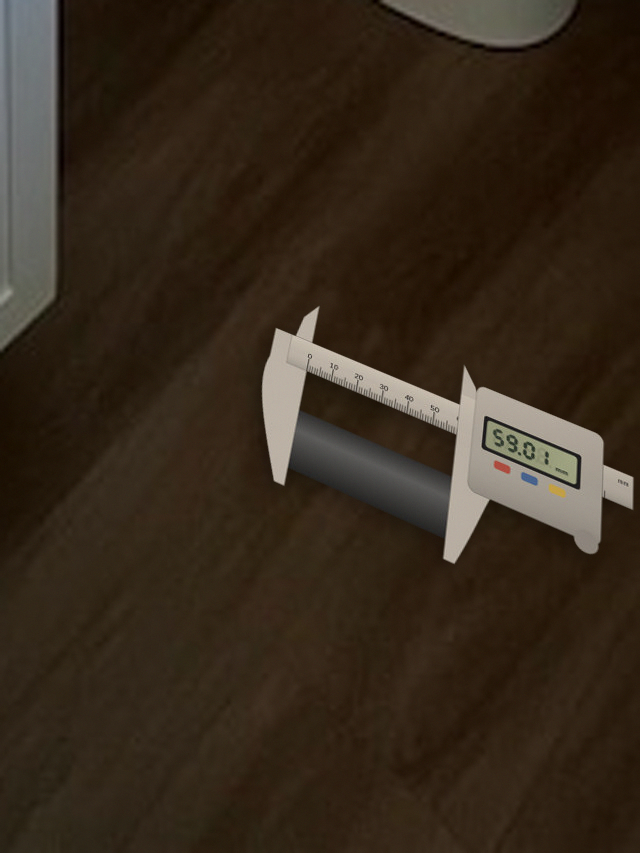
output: **59.01** mm
